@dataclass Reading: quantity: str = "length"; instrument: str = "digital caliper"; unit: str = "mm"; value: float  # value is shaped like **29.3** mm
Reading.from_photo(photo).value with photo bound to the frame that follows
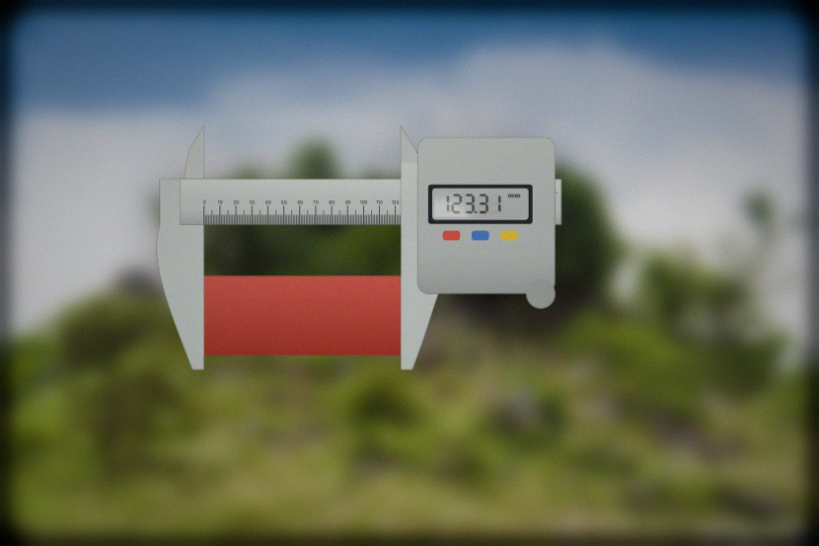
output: **123.31** mm
